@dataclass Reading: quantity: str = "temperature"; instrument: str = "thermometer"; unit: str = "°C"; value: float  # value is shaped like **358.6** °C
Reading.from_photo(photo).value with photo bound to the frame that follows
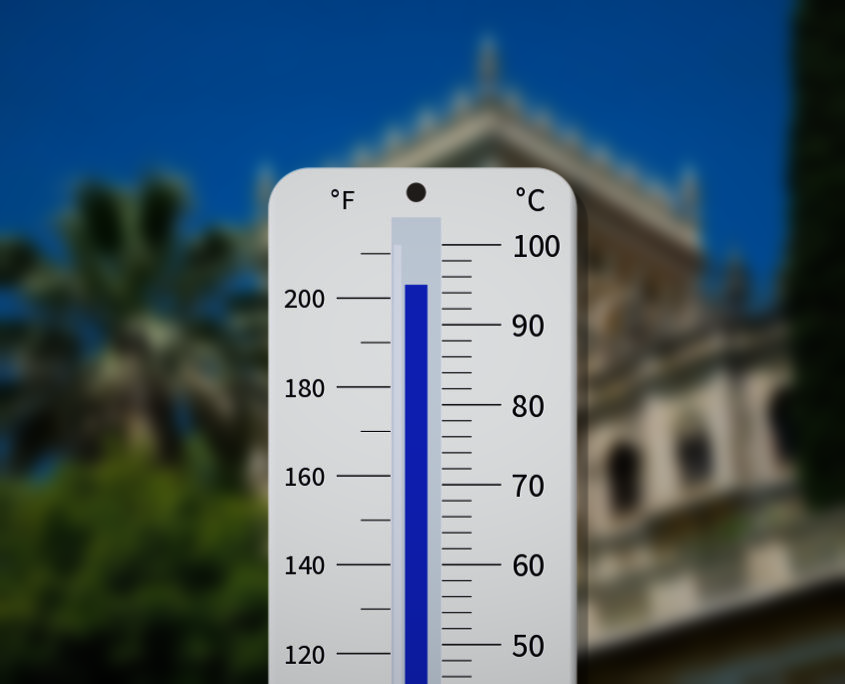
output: **95** °C
